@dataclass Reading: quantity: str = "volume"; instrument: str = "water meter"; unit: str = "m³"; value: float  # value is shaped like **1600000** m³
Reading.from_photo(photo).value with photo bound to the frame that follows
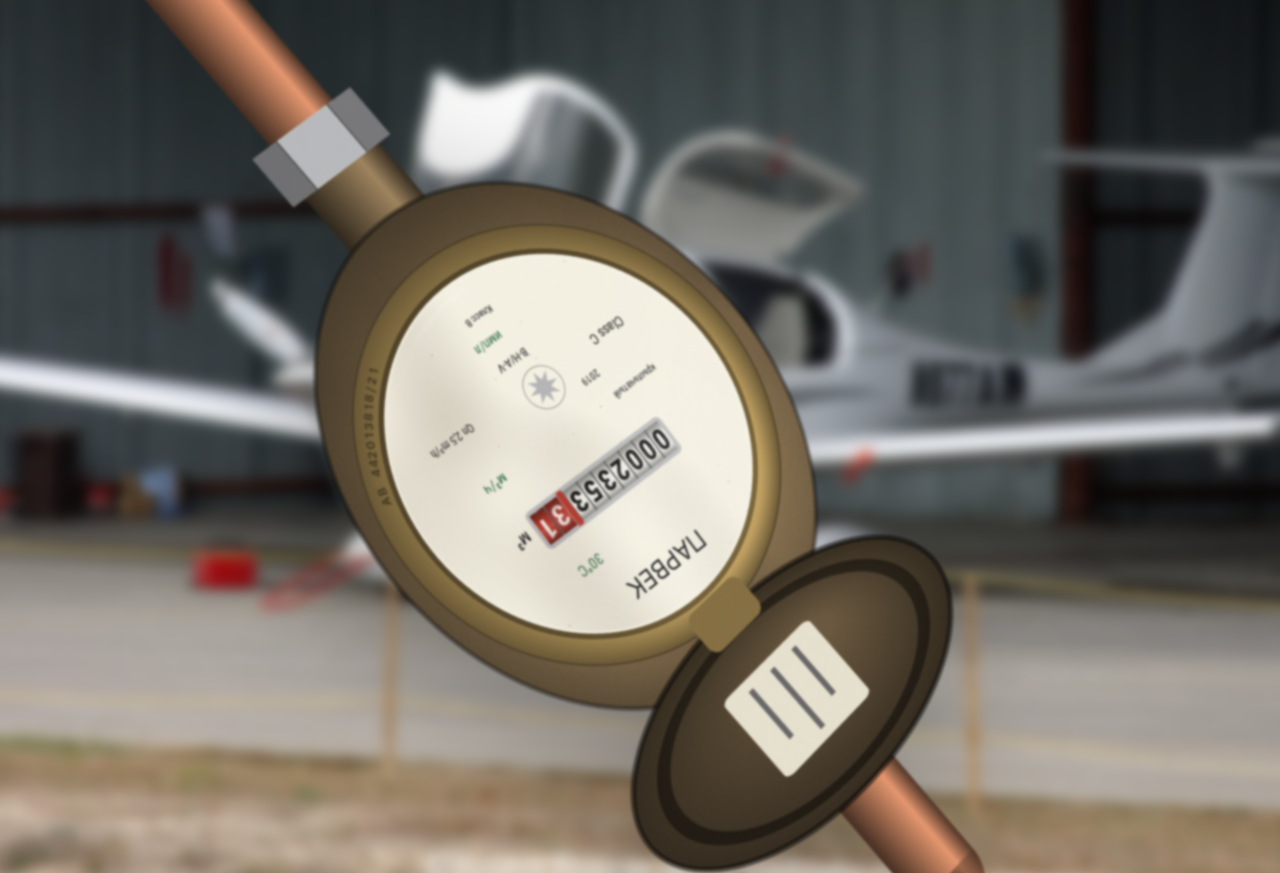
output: **2353.31** m³
